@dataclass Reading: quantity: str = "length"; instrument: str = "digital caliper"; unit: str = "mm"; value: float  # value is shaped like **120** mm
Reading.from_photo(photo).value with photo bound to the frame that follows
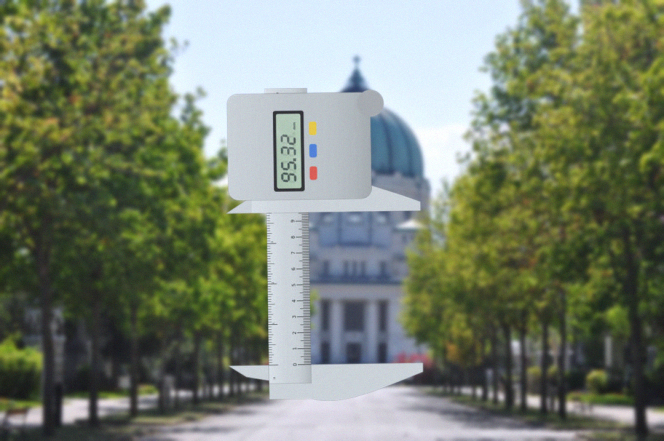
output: **95.32** mm
